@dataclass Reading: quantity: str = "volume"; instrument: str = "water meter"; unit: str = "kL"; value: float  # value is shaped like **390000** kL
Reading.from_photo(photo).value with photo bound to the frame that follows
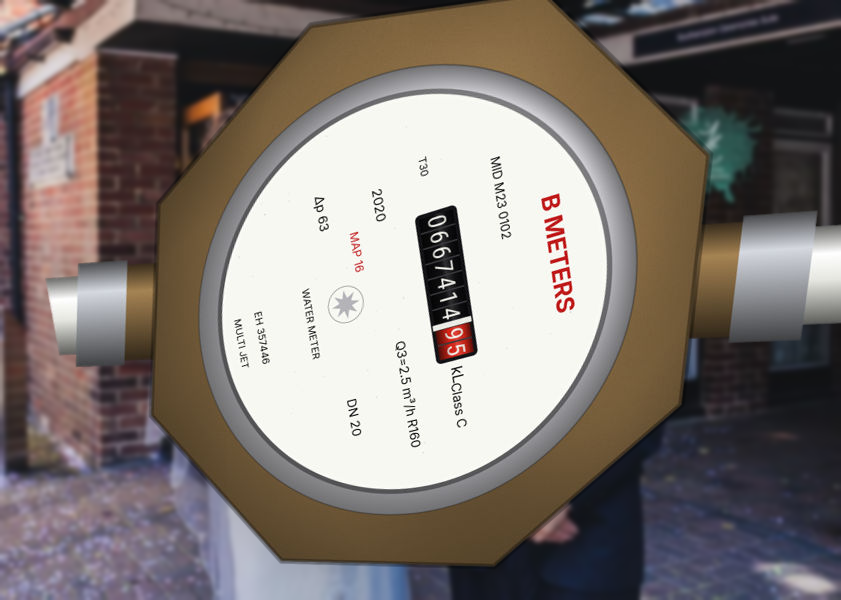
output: **667414.95** kL
